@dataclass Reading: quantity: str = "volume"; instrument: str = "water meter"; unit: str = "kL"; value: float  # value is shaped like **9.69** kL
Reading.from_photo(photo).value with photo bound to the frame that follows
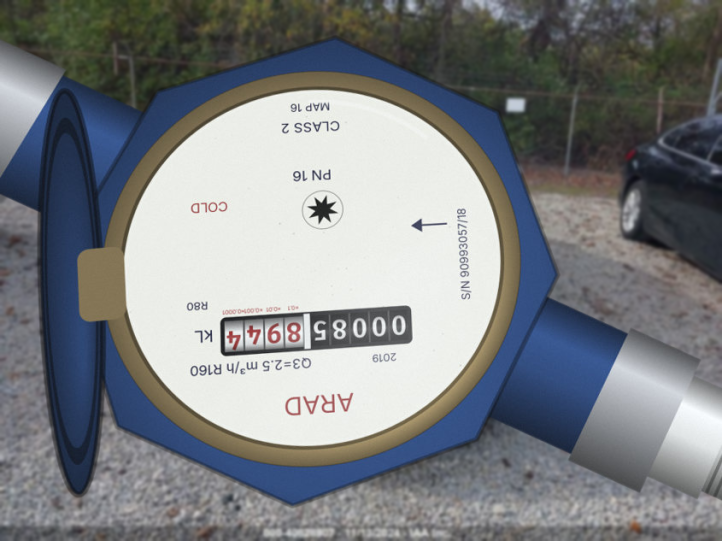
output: **85.8944** kL
